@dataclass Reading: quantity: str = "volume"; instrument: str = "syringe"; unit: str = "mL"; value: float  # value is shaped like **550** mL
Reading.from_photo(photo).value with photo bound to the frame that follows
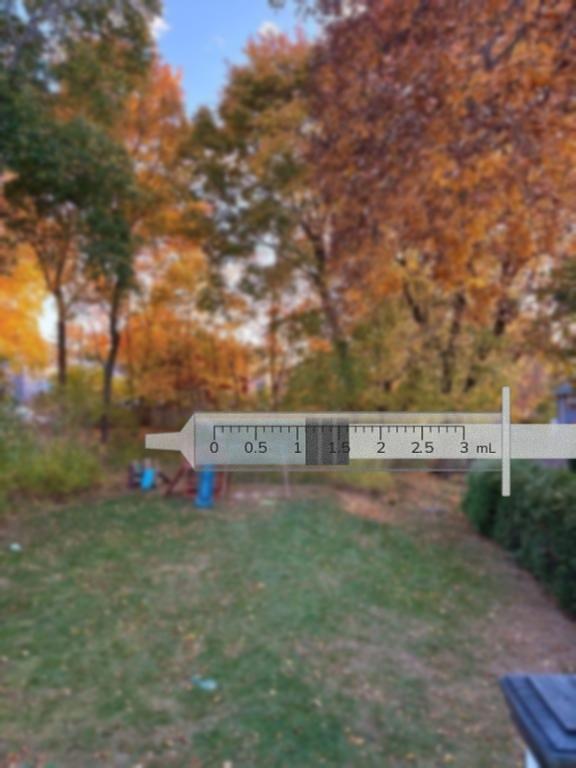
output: **1.1** mL
